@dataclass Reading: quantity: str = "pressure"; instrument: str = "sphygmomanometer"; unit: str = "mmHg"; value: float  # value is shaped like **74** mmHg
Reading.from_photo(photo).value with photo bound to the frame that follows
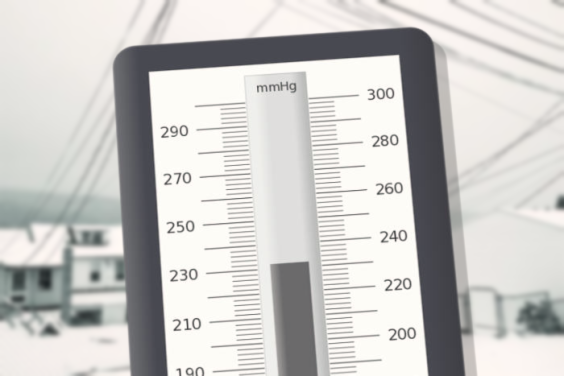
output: **232** mmHg
